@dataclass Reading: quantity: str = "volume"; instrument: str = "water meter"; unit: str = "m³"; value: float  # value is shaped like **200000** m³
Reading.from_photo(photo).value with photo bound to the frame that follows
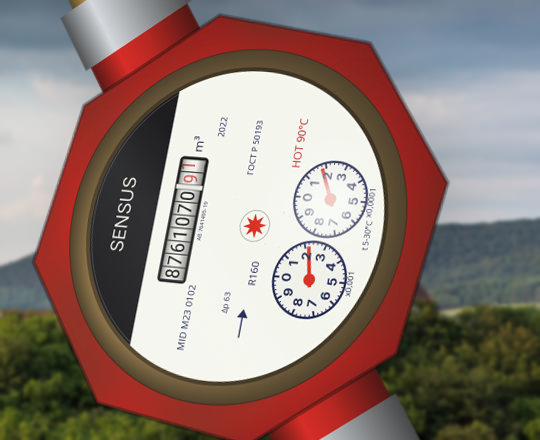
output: **8761070.9121** m³
